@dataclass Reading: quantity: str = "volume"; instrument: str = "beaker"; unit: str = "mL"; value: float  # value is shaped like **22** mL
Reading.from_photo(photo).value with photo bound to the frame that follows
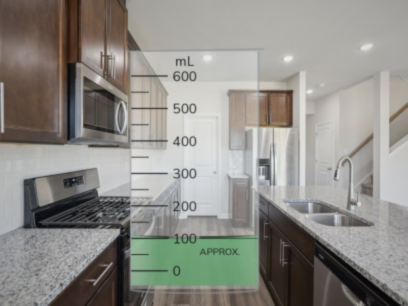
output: **100** mL
